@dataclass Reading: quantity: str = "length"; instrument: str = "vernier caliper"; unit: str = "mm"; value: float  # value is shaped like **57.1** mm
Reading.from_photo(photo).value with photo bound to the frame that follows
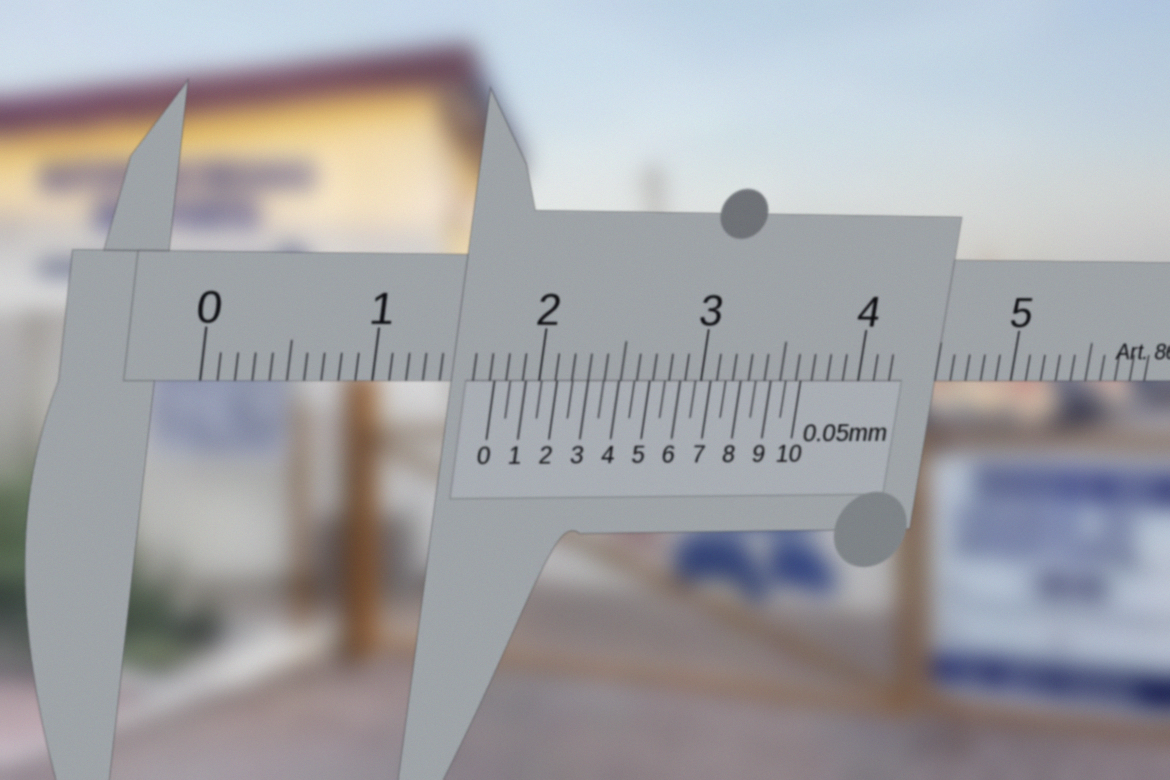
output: **17.3** mm
